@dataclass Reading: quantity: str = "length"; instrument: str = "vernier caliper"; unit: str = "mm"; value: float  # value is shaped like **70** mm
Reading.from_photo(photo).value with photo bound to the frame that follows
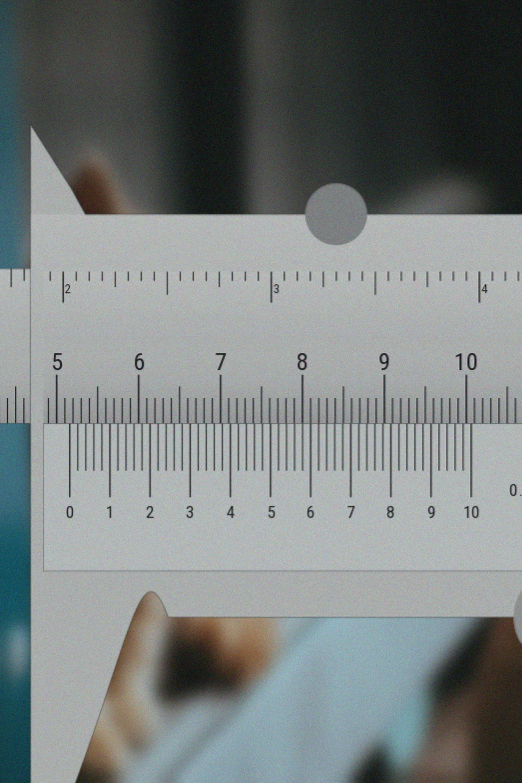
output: **51.6** mm
